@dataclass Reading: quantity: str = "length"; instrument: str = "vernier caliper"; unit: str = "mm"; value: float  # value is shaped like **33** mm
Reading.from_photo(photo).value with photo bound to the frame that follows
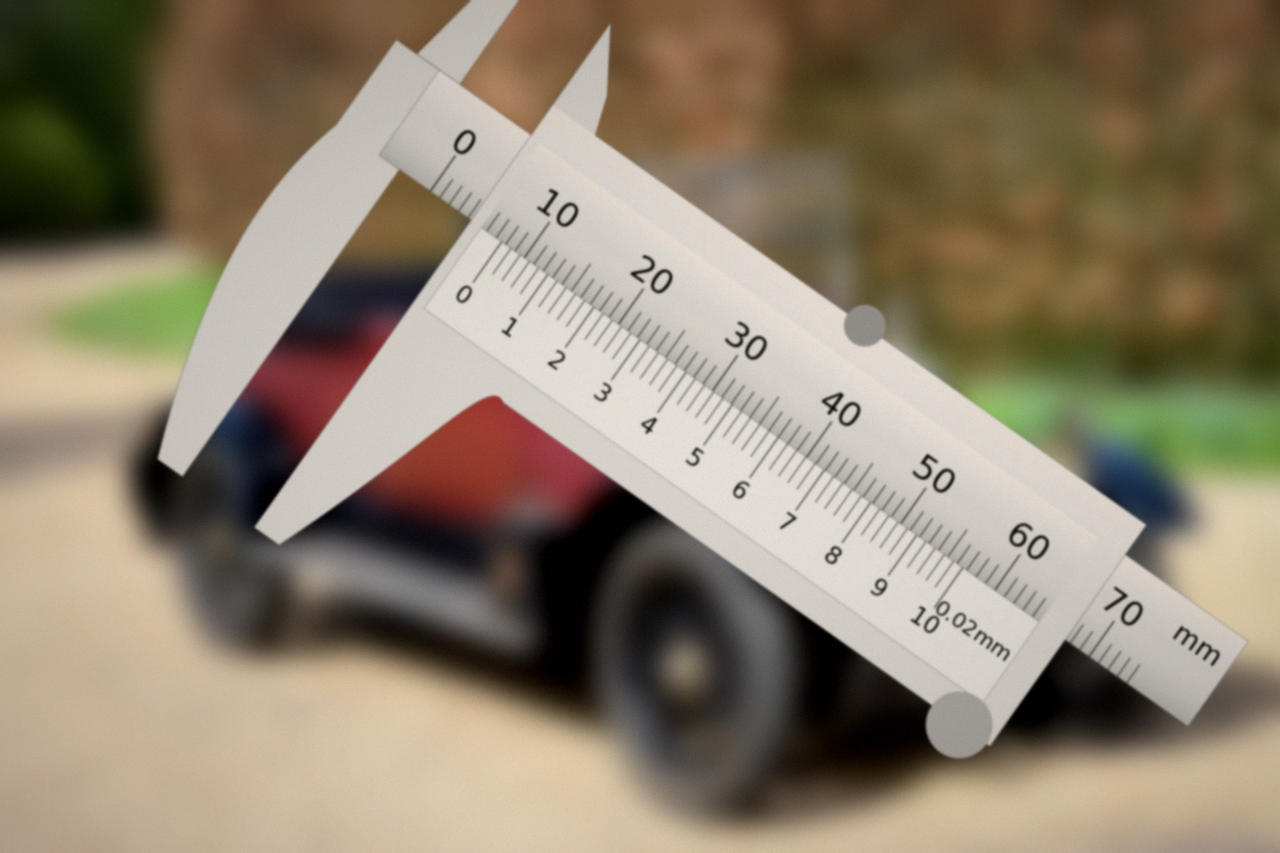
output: **7.6** mm
